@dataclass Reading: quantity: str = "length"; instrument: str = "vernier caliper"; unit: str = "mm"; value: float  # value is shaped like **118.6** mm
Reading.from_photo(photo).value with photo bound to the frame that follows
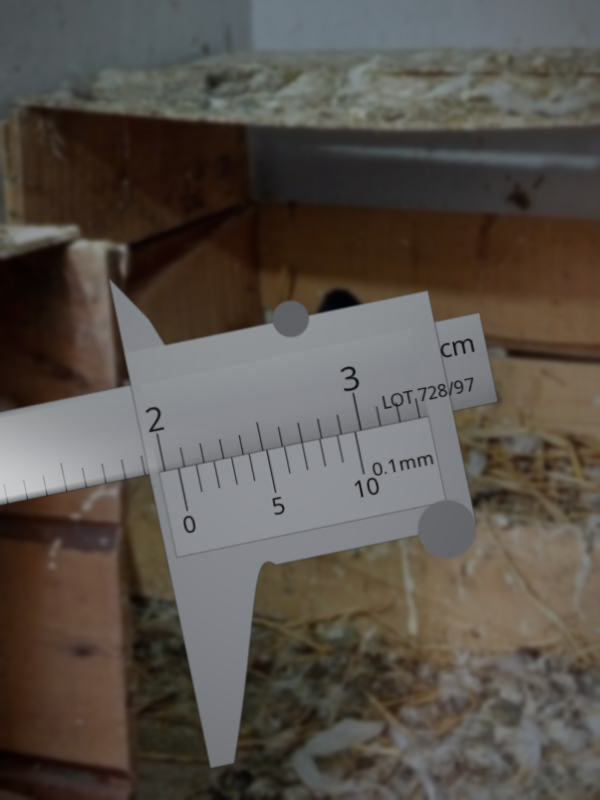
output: **20.7** mm
